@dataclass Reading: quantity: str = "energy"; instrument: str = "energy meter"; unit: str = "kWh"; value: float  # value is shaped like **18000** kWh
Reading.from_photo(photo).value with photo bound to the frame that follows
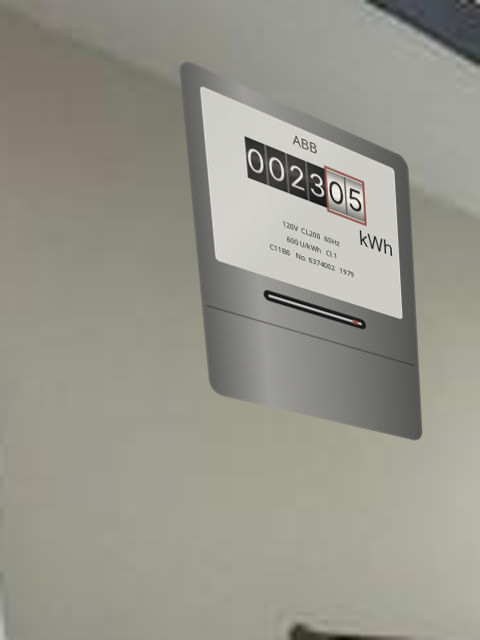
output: **23.05** kWh
